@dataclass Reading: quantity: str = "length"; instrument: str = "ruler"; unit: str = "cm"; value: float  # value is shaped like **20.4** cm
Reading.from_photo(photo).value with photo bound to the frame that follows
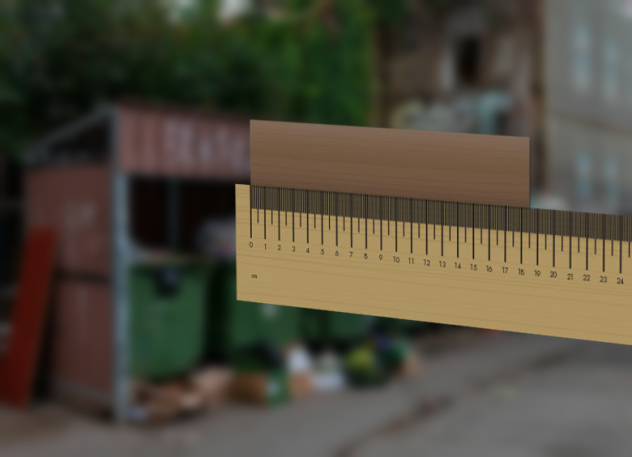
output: **18.5** cm
